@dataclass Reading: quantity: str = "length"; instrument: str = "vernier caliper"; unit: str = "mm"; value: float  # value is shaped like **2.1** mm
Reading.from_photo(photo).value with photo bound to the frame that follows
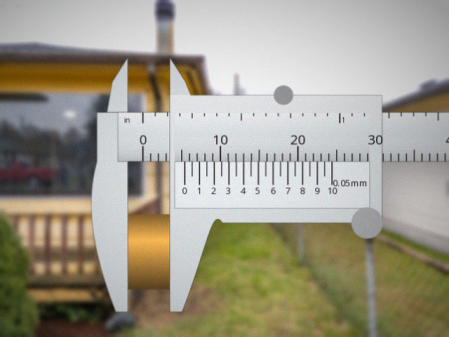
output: **5.4** mm
